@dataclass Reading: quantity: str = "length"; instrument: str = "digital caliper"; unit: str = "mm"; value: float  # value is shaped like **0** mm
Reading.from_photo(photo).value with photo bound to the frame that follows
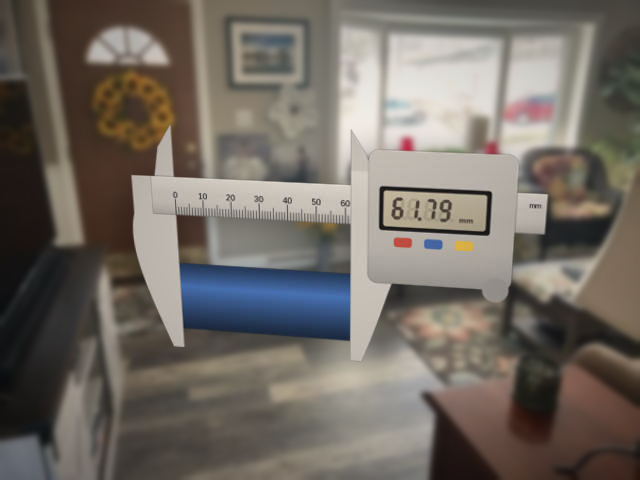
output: **61.79** mm
